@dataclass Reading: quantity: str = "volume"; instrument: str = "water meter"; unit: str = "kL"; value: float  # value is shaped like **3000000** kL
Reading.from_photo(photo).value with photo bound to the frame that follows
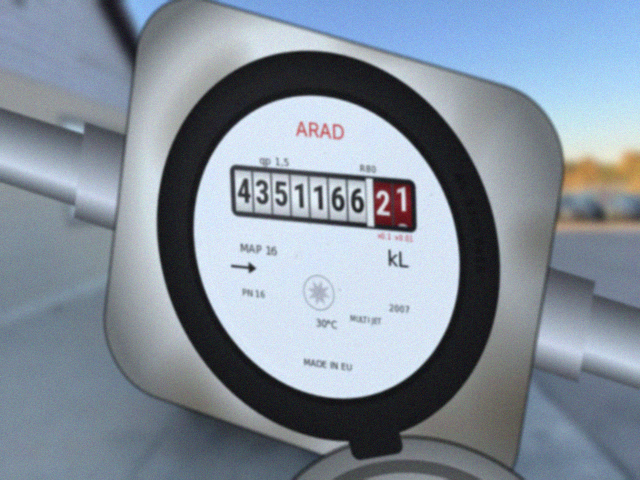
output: **4351166.21** kL
